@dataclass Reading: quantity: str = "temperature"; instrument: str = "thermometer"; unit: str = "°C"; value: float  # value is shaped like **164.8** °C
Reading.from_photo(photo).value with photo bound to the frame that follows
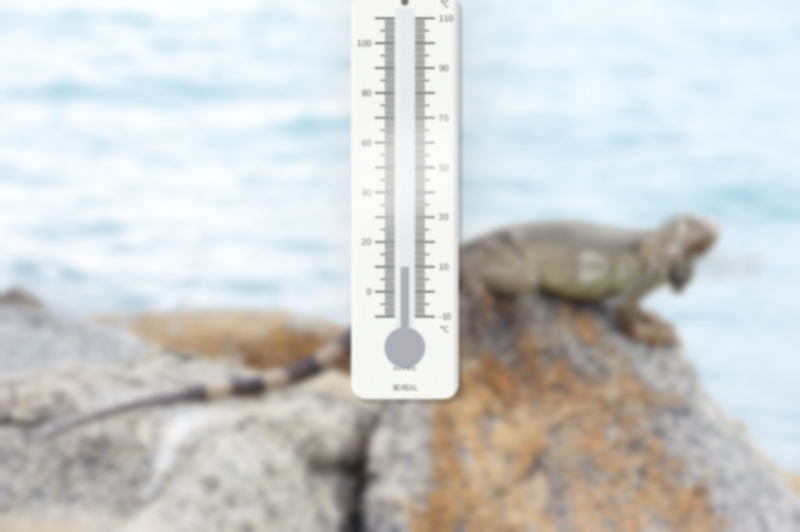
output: **10** °C
